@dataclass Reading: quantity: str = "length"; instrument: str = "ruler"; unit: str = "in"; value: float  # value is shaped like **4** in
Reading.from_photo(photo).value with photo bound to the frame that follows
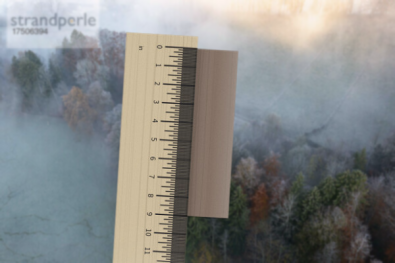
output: **9** in
